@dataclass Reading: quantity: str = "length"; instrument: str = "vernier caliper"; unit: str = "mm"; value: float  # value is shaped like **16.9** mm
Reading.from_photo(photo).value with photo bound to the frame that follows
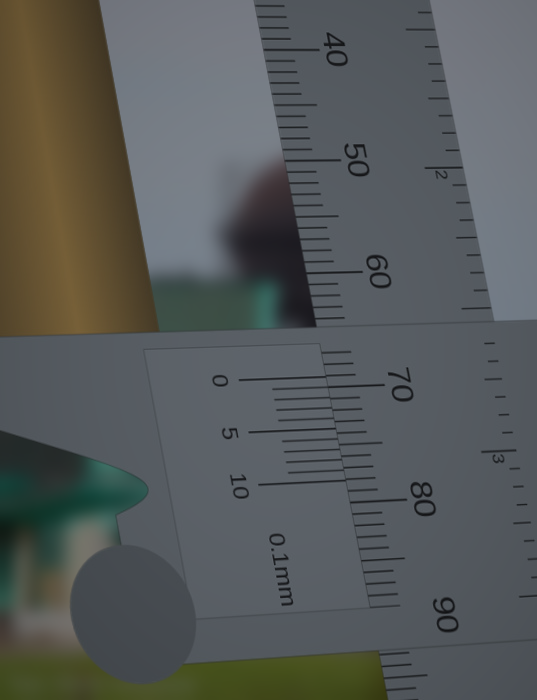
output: **69.1** mm
